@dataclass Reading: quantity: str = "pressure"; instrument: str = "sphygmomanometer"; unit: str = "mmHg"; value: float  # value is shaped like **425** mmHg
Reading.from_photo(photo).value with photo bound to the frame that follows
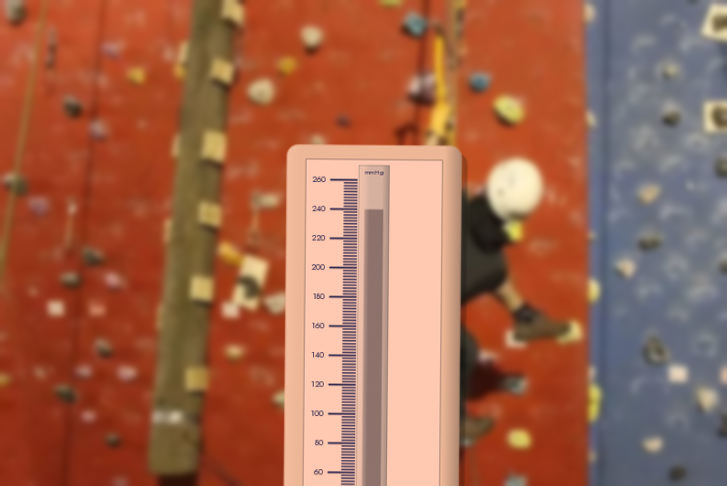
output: **240** mmHg
